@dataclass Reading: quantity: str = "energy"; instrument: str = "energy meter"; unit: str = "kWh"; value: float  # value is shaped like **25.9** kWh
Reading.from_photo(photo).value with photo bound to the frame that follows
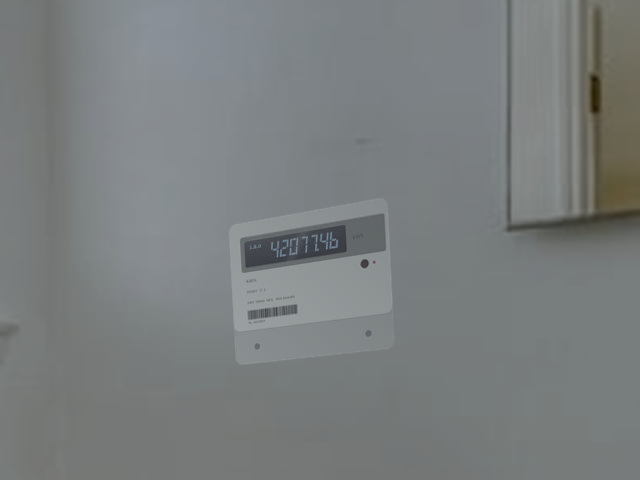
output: **42077.46** kWh
